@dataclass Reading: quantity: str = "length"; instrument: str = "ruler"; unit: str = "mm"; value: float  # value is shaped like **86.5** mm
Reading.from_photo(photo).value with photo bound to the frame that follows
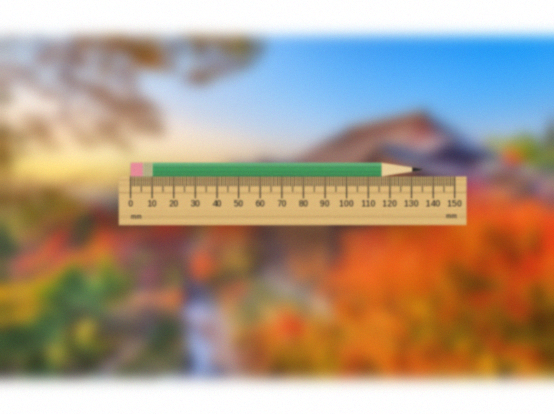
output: **135** mm
